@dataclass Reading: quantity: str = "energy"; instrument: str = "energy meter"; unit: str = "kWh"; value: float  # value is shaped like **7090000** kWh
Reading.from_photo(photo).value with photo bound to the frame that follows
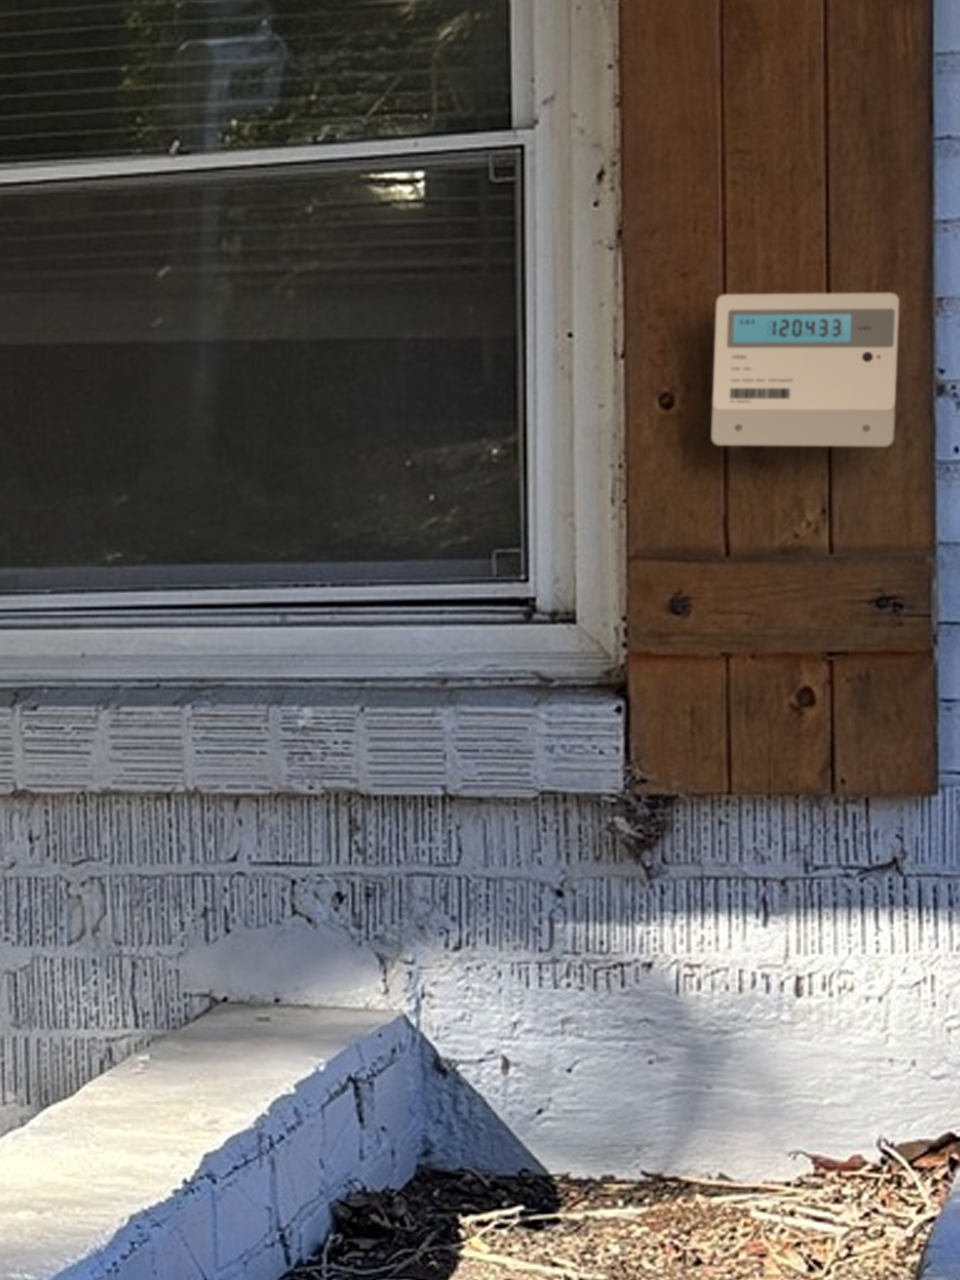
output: **120433** kWh
